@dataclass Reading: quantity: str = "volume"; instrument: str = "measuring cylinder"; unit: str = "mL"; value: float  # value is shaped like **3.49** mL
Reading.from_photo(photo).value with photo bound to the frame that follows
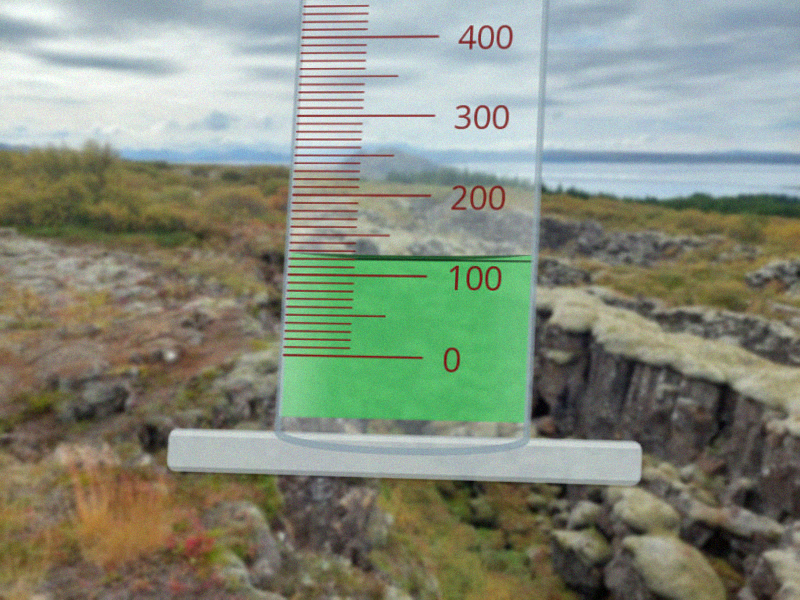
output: **120** mL
